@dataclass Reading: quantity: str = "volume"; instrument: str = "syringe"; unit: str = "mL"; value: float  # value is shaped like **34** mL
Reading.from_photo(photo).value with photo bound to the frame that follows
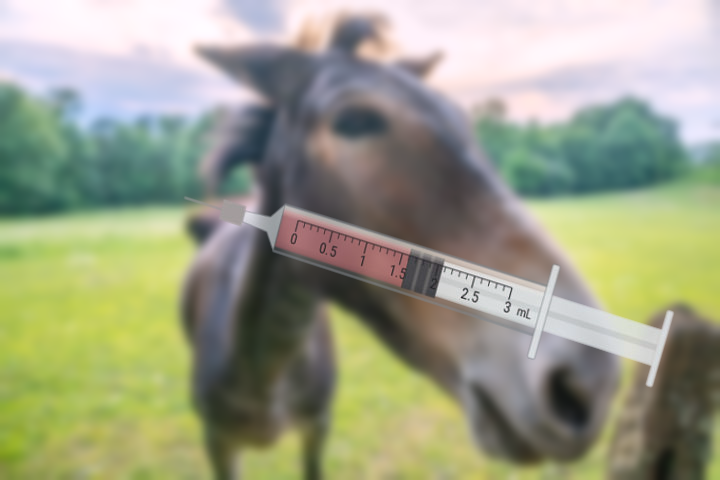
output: **1.6** mL
